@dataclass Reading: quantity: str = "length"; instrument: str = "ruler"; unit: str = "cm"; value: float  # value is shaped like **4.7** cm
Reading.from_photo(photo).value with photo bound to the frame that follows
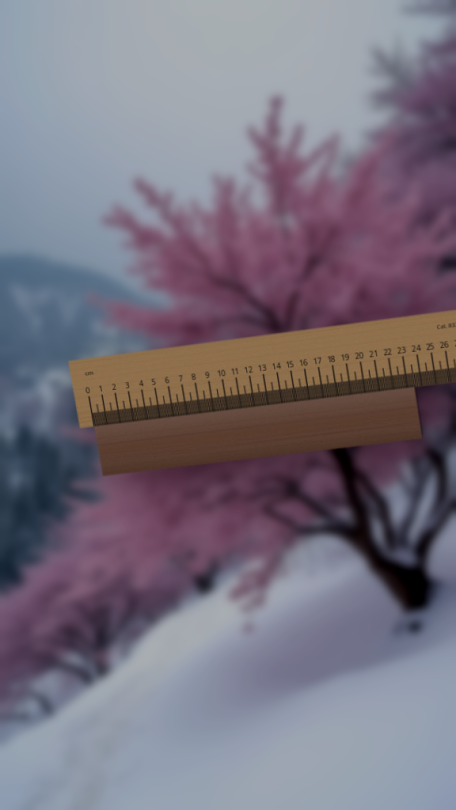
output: **23.5** cm
